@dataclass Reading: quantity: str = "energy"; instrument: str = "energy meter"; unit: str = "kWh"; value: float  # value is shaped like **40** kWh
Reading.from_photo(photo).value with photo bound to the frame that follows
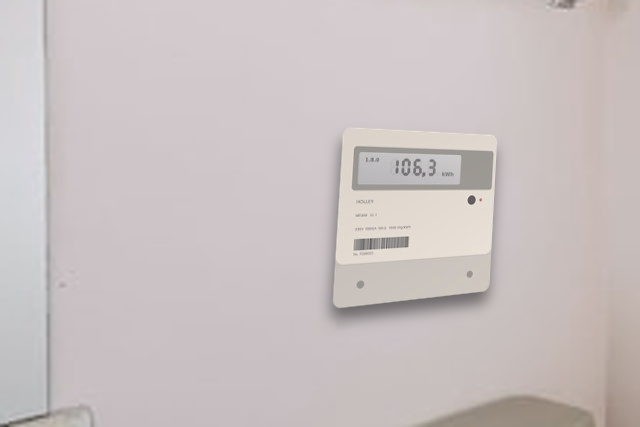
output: **106.3** kWh
